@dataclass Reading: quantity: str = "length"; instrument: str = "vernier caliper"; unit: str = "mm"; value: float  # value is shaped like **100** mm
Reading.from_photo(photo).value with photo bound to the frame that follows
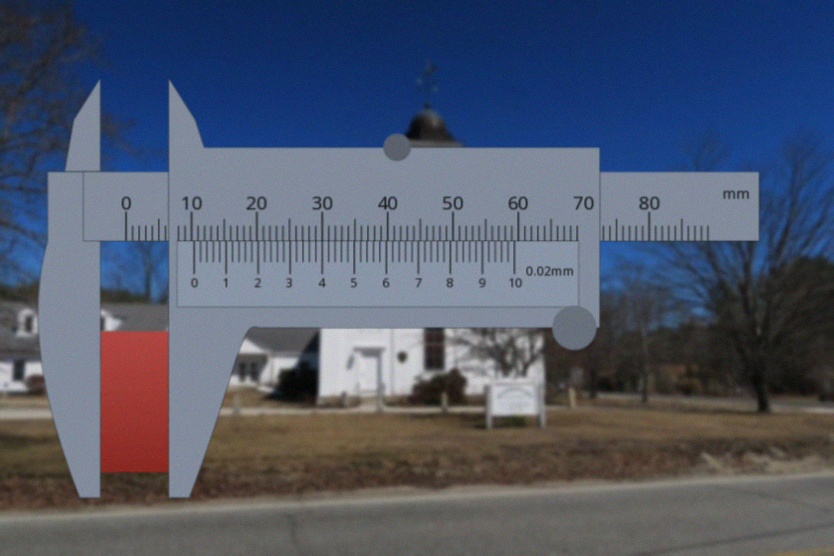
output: **10.4** mm
